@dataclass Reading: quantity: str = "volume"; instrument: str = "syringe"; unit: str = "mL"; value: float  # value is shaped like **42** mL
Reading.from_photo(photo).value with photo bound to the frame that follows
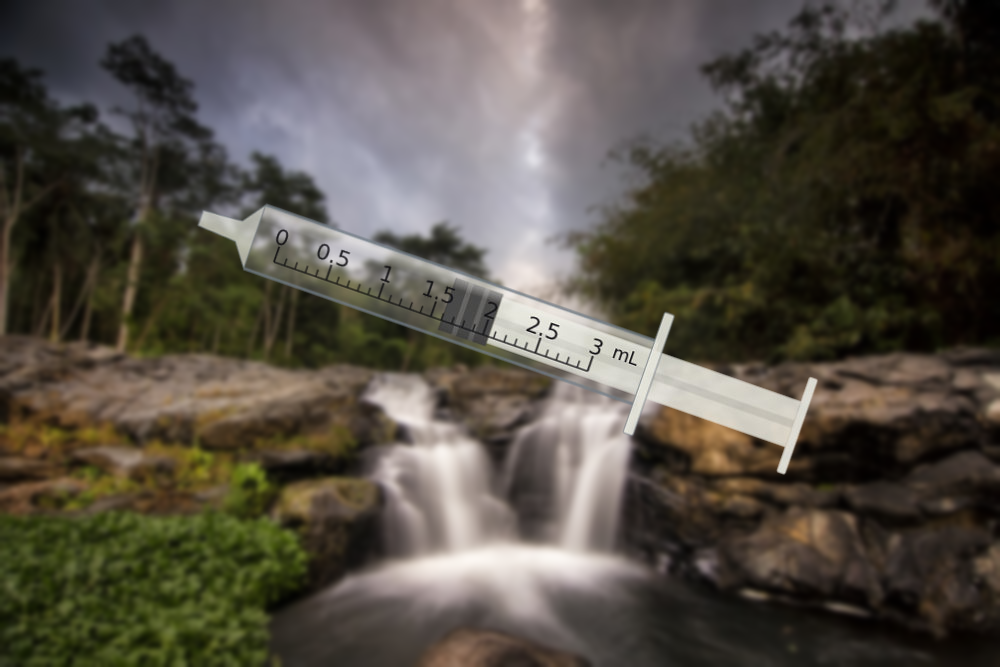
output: **1.6** mL
